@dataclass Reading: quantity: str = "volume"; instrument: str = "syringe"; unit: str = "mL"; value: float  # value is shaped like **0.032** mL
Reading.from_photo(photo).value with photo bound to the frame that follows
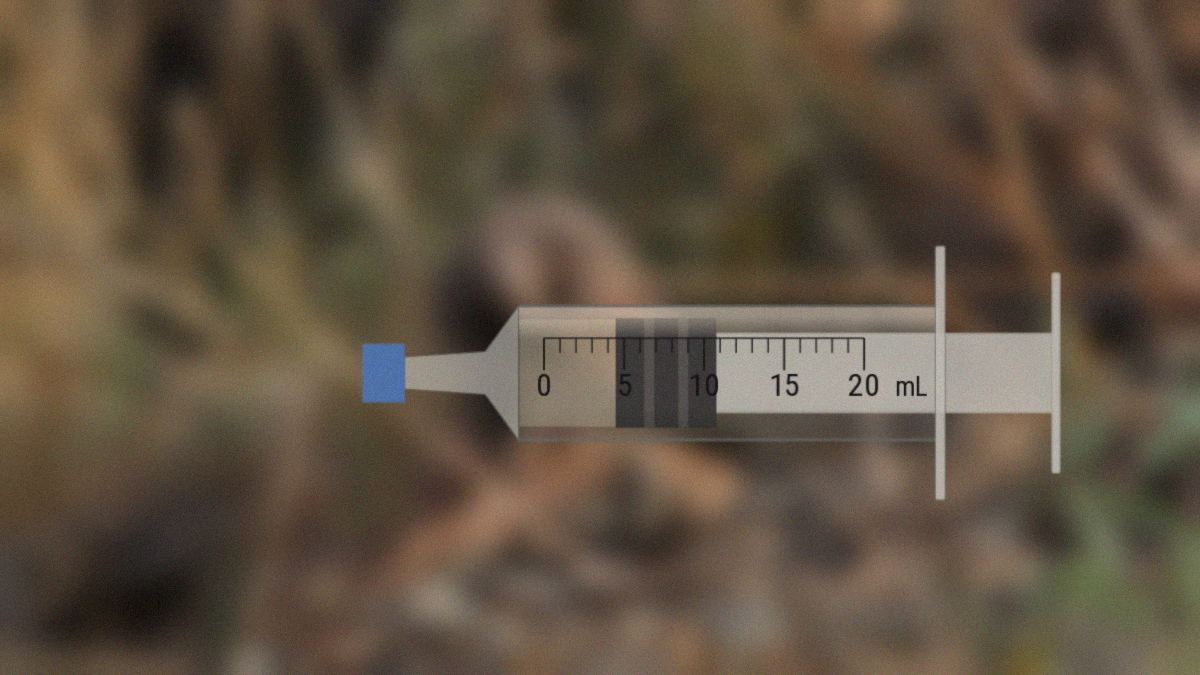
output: **4.5** mL
